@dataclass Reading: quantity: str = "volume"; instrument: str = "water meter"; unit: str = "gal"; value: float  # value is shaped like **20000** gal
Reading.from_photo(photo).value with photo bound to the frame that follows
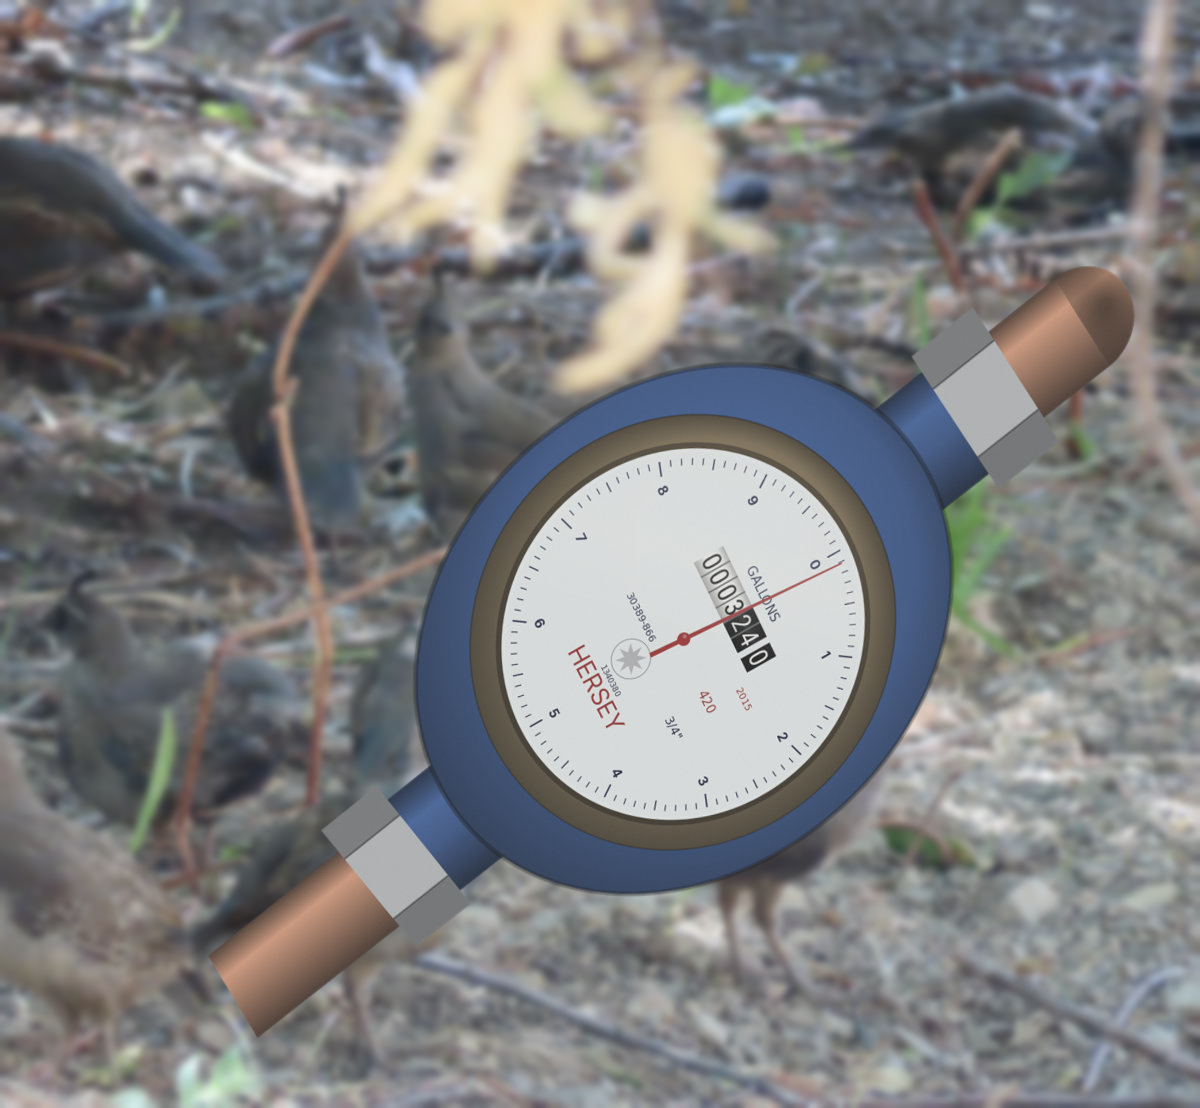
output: **3240.1** gal
